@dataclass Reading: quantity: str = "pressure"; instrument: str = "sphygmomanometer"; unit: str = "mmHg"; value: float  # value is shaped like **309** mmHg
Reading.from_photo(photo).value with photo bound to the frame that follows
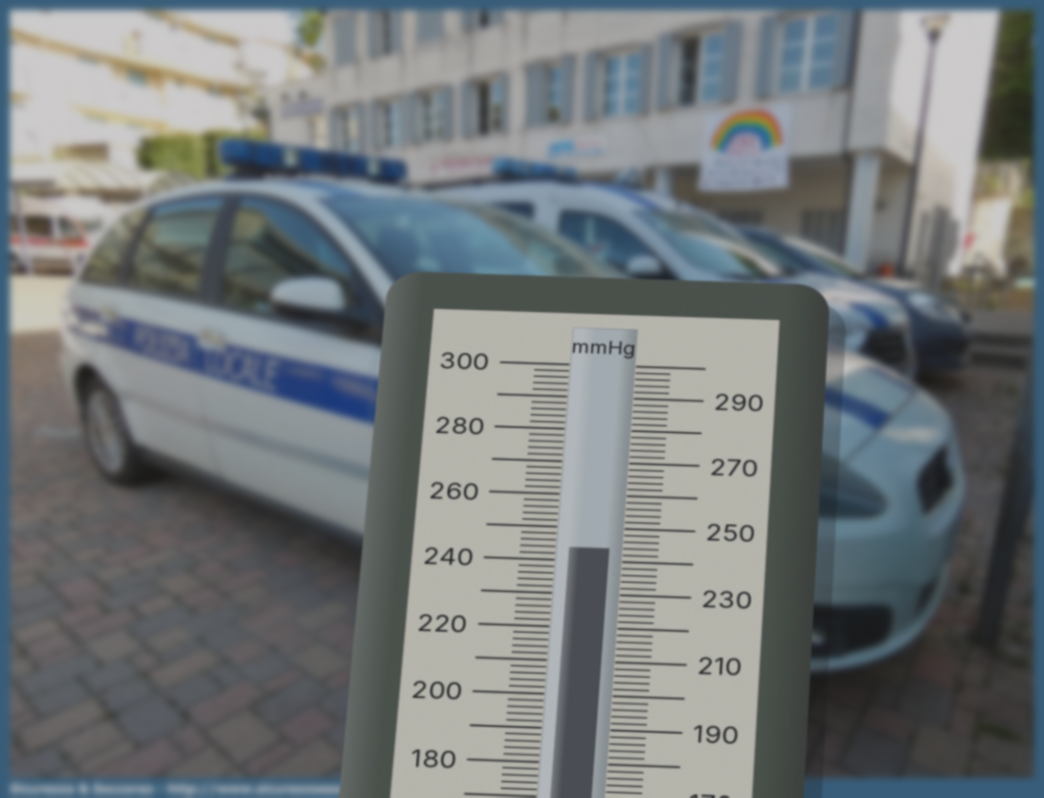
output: **244** mmHg
